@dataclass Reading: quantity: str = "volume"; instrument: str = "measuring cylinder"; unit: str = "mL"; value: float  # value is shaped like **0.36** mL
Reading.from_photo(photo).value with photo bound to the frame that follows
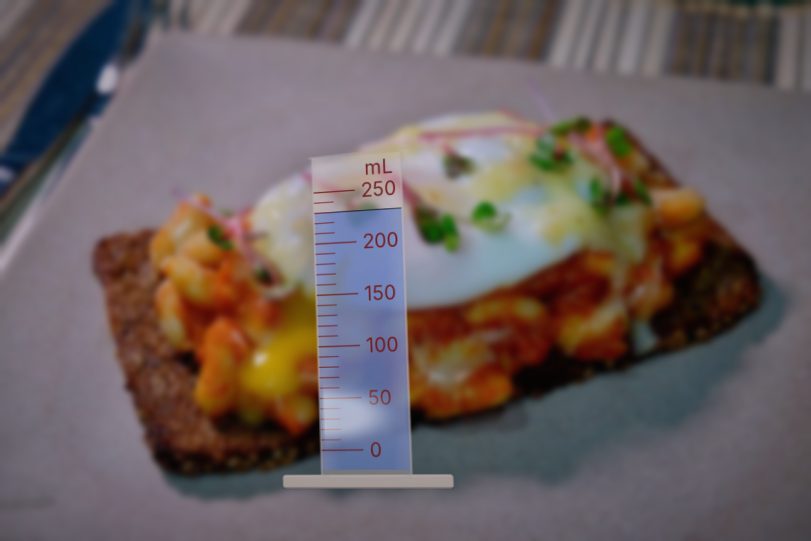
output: **230** mL
